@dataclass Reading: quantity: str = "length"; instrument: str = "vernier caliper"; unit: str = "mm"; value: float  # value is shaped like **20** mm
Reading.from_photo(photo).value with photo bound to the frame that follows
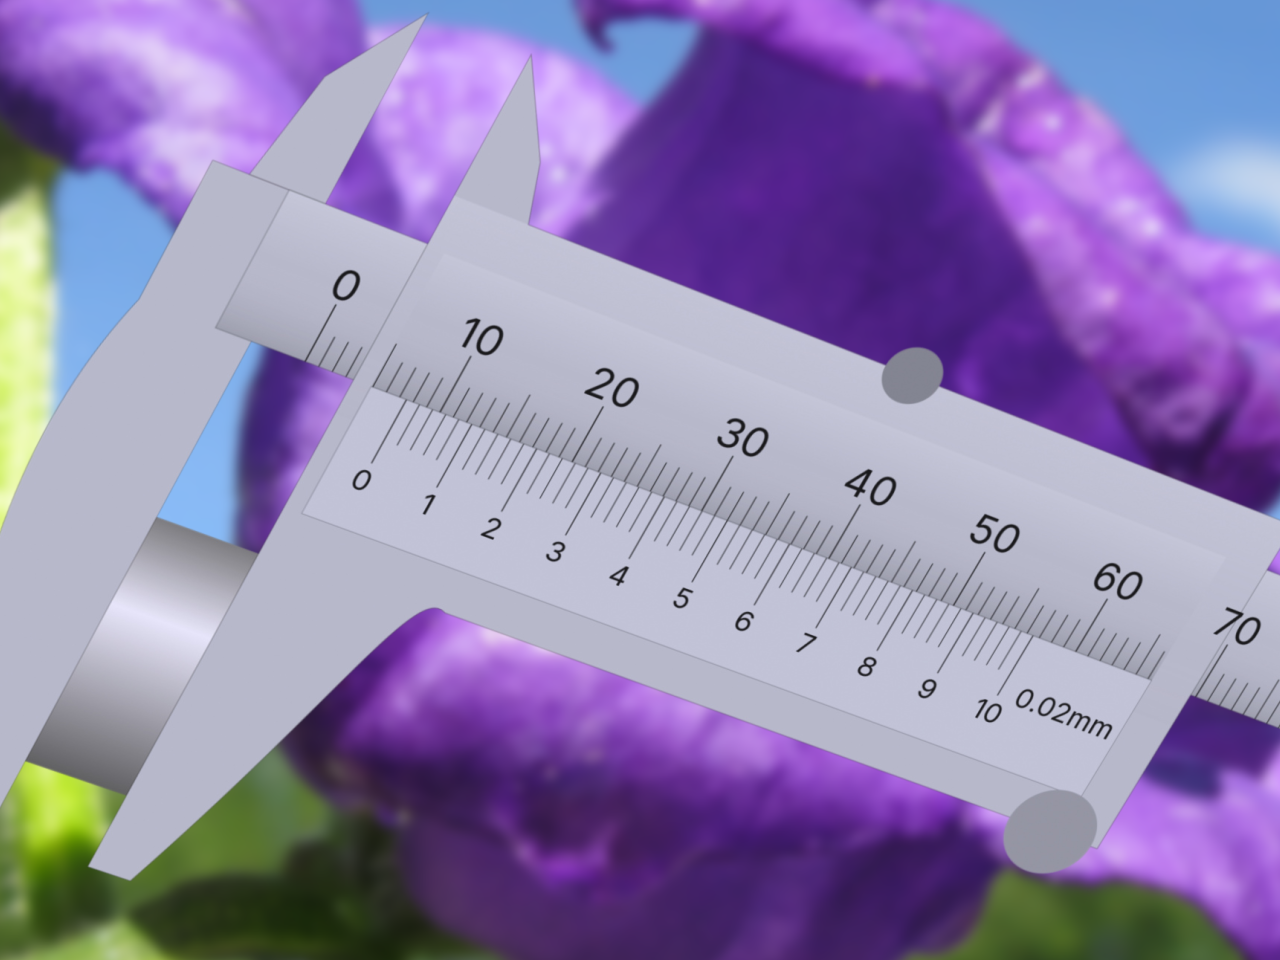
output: **7.5** mm
